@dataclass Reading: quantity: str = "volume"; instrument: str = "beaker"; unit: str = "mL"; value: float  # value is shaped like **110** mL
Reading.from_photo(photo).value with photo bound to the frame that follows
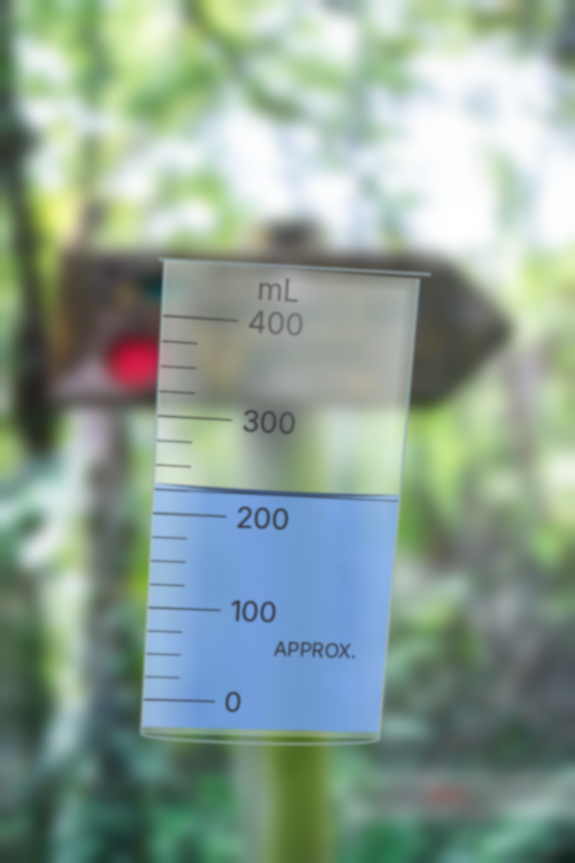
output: **225** mL
